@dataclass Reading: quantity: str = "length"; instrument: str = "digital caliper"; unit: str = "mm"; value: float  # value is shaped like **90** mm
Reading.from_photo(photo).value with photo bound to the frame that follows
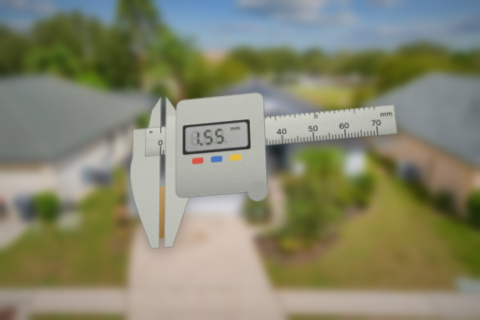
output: **1.55** mm
